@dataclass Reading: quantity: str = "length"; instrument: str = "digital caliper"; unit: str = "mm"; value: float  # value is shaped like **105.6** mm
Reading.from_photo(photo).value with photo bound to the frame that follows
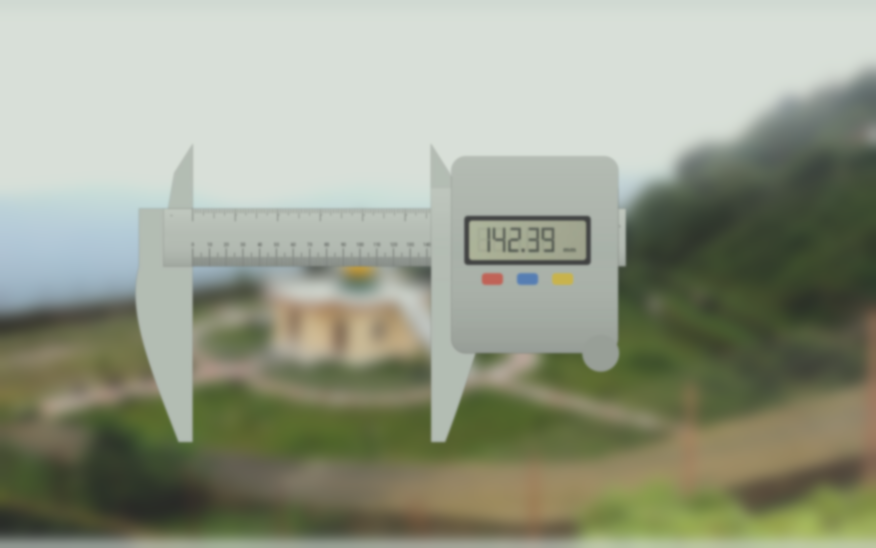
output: **142.39** mm
